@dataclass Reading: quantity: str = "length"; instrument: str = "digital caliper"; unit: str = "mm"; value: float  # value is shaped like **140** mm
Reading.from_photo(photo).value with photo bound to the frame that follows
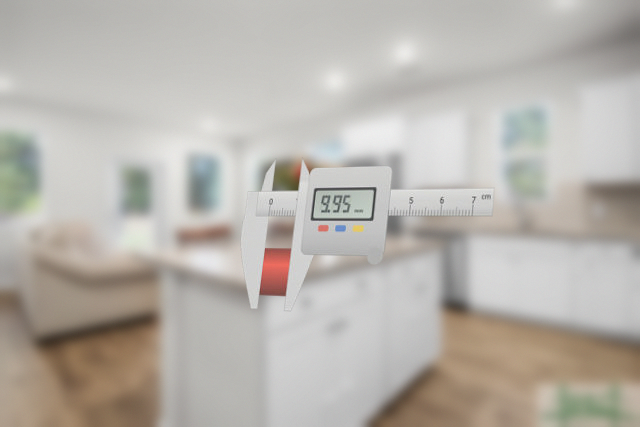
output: **9.95** mm
